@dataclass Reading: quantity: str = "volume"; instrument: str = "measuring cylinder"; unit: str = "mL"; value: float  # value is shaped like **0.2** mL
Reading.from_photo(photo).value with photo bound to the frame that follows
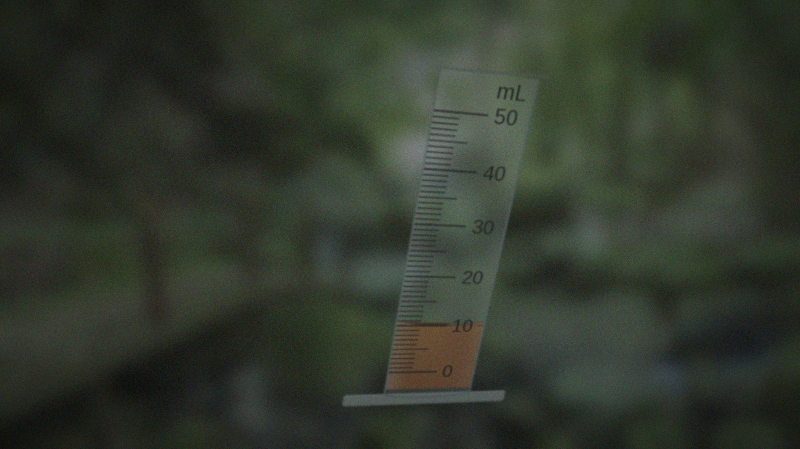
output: **10** mL
